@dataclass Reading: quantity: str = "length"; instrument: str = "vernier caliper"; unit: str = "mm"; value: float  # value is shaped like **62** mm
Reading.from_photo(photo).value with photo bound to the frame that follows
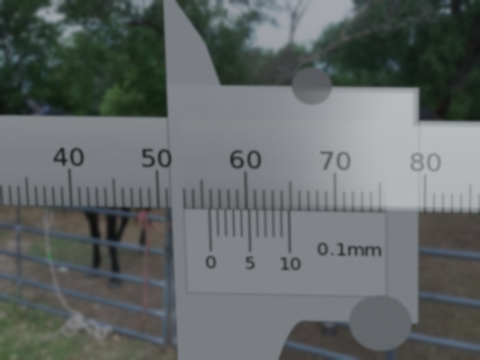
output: **55.8** mm
